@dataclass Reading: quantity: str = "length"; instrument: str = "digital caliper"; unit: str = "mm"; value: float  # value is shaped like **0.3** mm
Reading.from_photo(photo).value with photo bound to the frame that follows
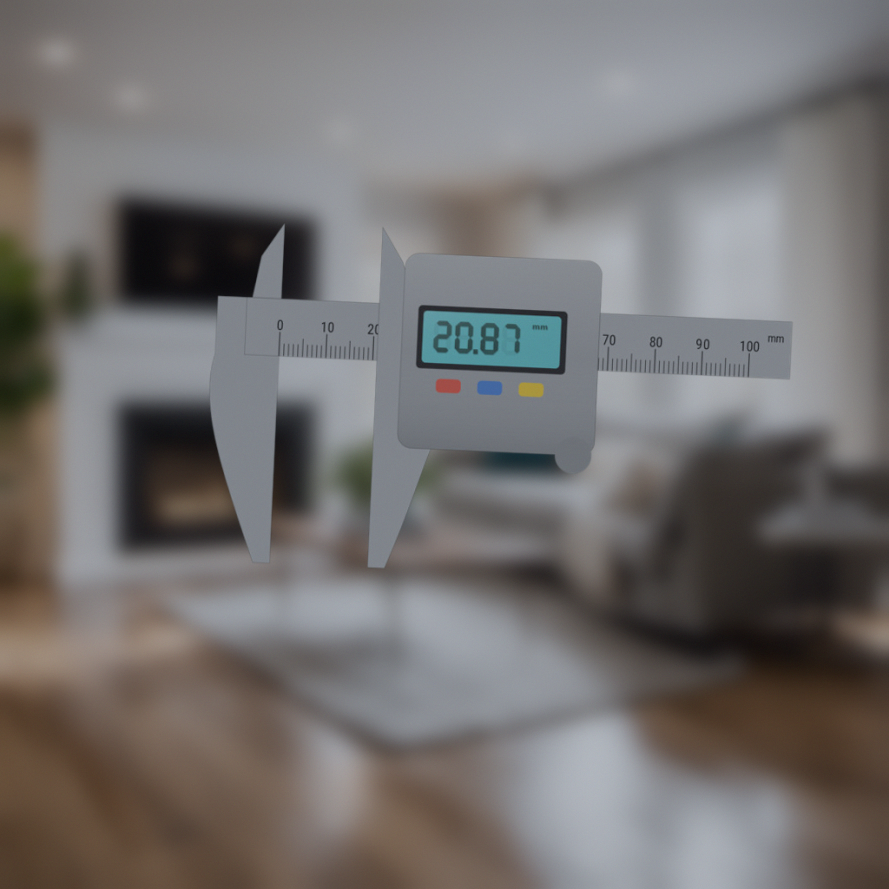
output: **20.87** mm
